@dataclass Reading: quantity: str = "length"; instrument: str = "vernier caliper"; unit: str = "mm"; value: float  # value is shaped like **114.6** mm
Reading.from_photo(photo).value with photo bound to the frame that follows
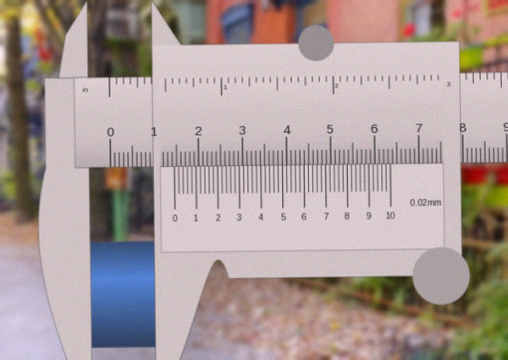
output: **14.5** mm
